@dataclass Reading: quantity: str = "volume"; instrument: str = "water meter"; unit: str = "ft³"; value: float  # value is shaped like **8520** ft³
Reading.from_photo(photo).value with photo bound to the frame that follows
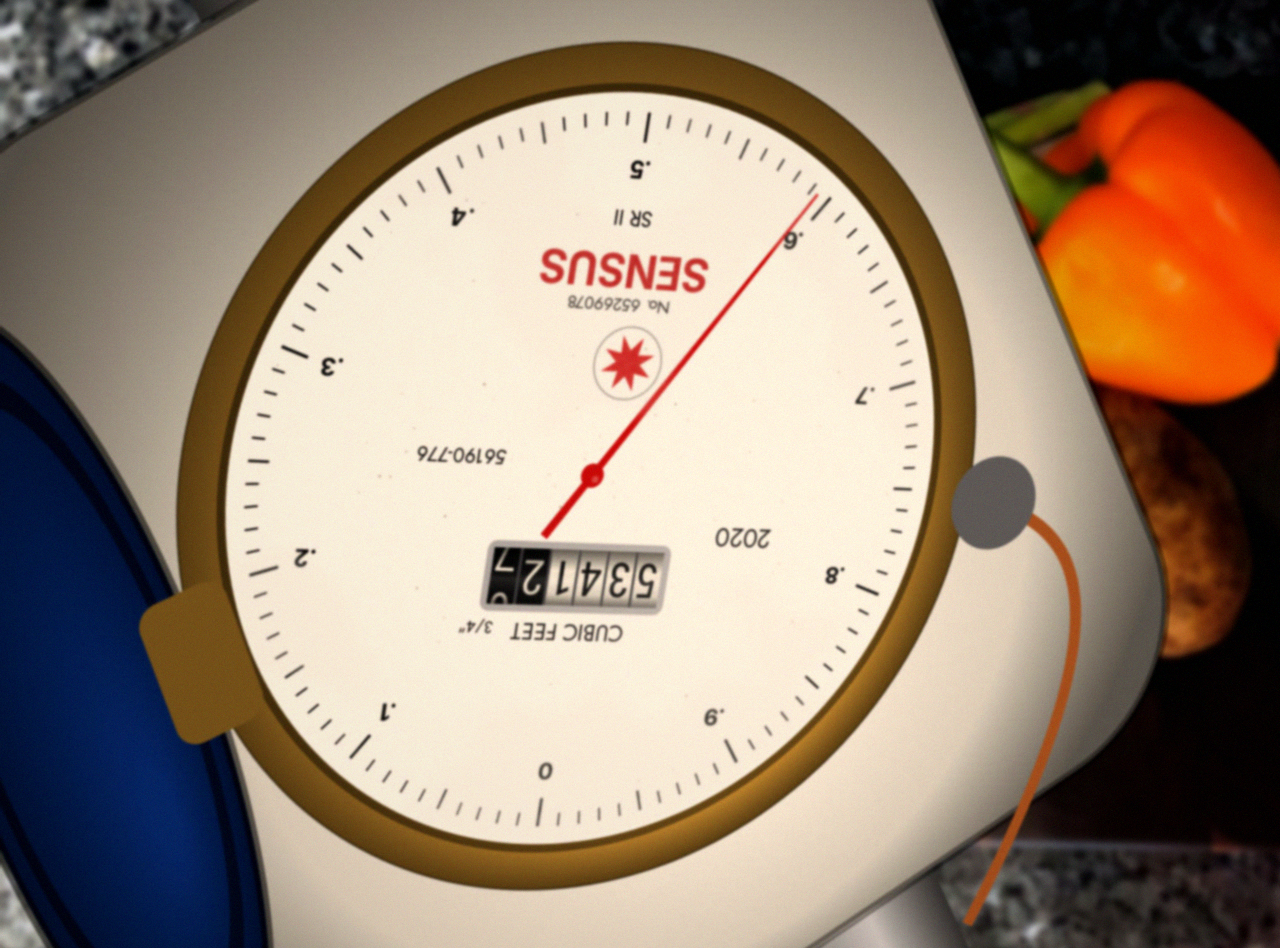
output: **534126.59** ft³
